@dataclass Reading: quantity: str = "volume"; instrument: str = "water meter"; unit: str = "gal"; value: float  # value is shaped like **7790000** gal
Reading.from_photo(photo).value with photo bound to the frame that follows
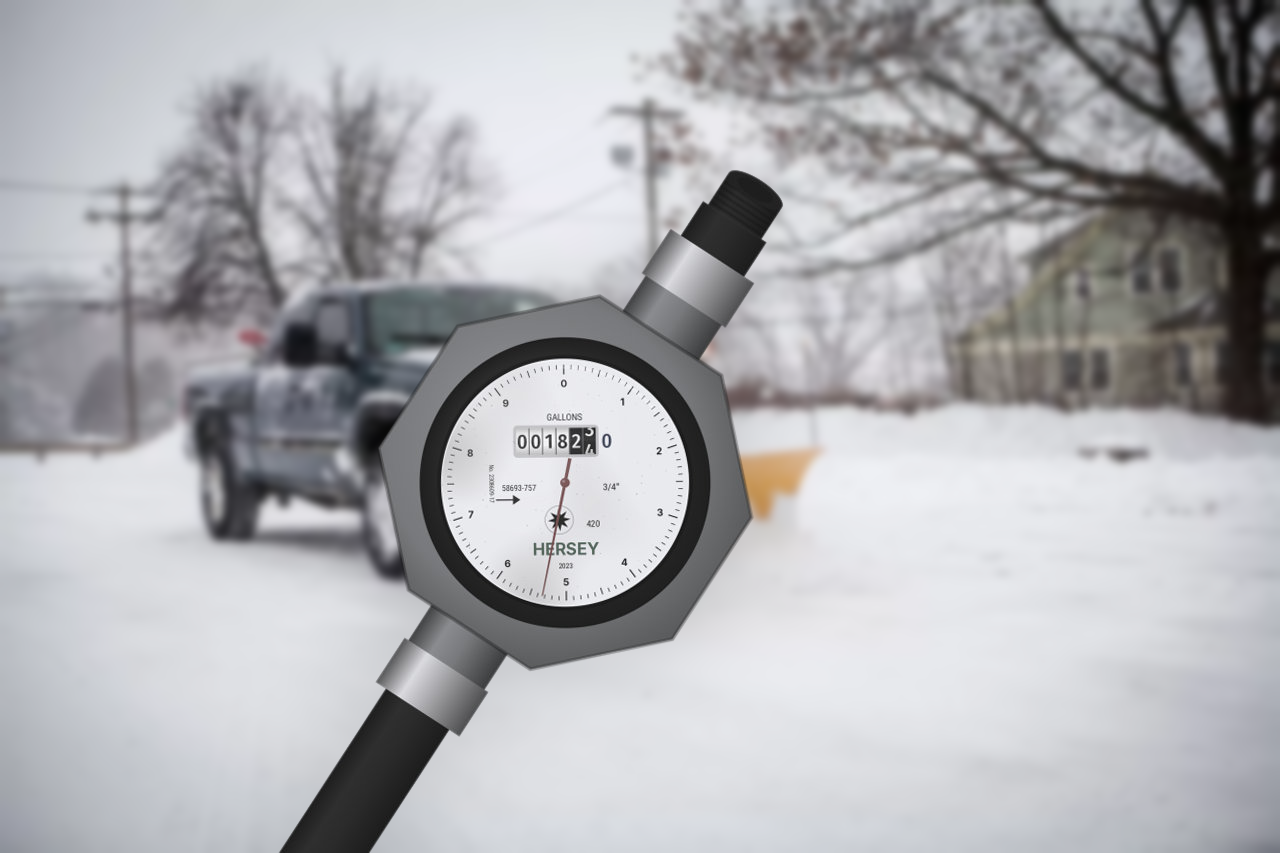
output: **18235.3** gal
